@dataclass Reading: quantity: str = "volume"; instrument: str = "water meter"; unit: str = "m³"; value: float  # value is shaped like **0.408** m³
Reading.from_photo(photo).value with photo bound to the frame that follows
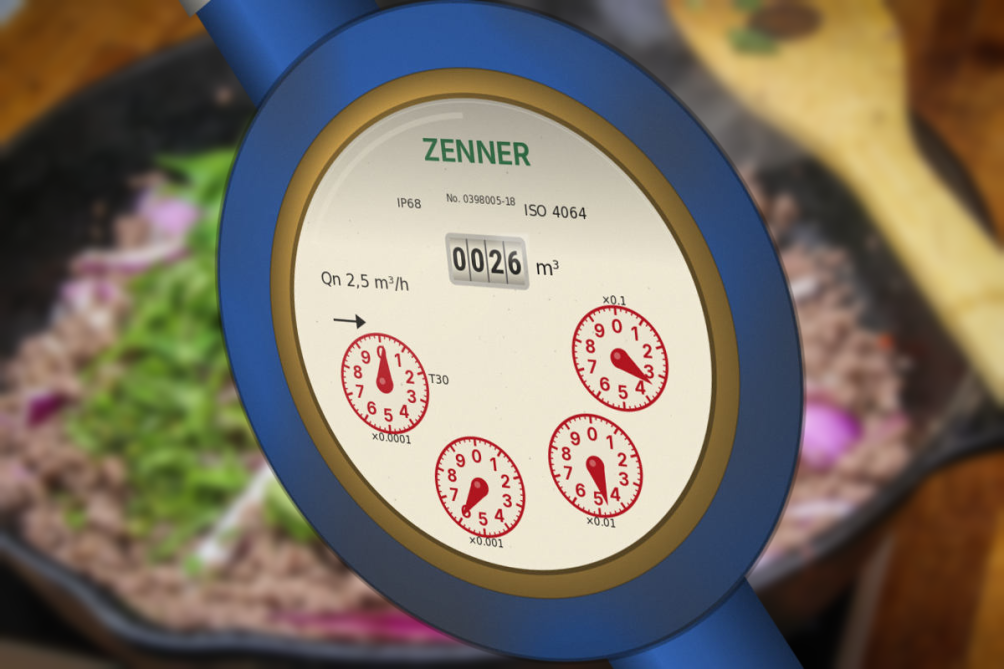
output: **26.3460** m³
